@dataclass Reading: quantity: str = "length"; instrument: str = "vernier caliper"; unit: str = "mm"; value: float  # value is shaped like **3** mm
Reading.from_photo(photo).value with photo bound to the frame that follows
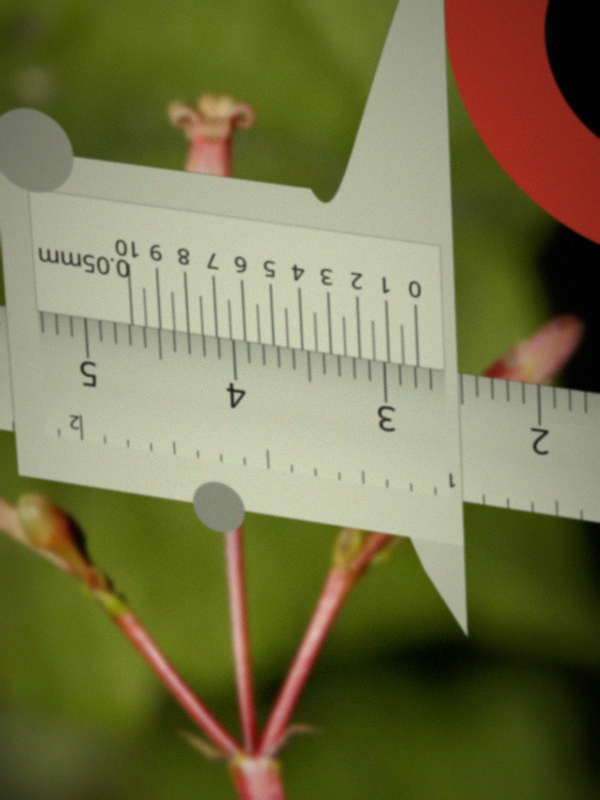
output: **27.8** mm
